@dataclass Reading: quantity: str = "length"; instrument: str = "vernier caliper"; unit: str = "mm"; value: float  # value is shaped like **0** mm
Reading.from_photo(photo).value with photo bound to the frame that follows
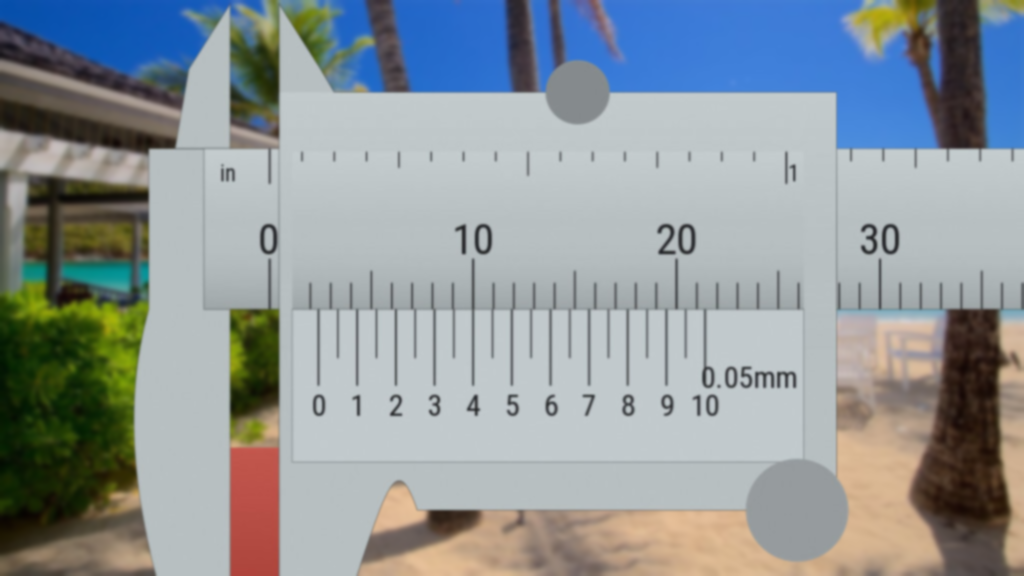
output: **2.4** mm
